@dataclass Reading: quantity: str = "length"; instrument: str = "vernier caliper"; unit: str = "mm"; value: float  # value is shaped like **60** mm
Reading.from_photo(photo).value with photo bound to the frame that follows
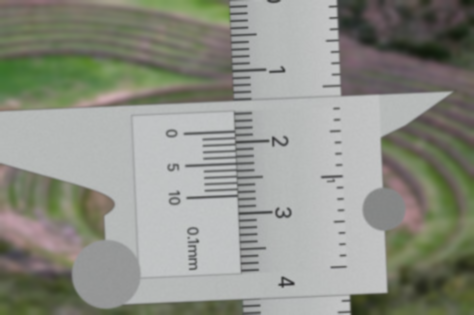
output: **18.5** mm
